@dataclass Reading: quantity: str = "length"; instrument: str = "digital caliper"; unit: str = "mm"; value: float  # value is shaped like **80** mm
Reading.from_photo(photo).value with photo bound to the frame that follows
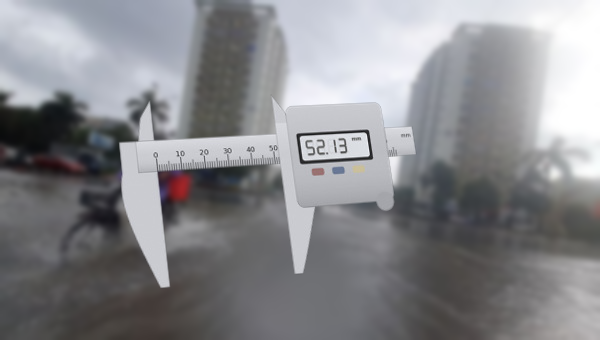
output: **52.13** mm
